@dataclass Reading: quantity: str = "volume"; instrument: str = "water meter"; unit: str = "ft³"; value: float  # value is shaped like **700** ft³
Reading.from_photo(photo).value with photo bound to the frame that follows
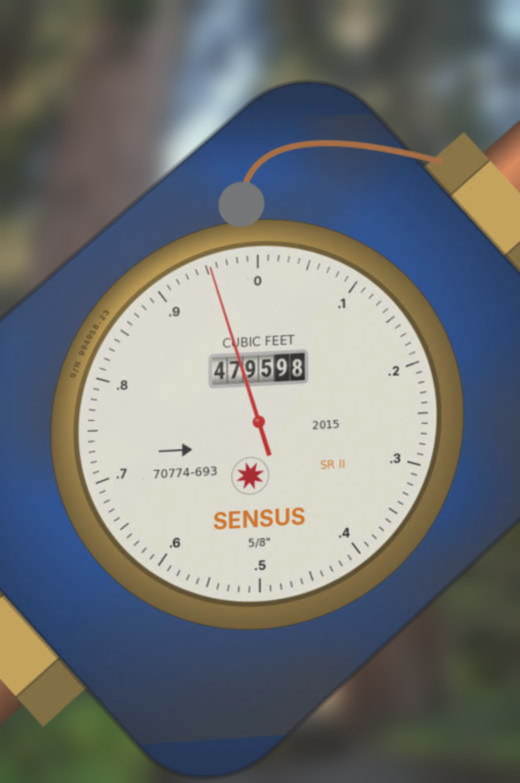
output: **479597.95** ft³
